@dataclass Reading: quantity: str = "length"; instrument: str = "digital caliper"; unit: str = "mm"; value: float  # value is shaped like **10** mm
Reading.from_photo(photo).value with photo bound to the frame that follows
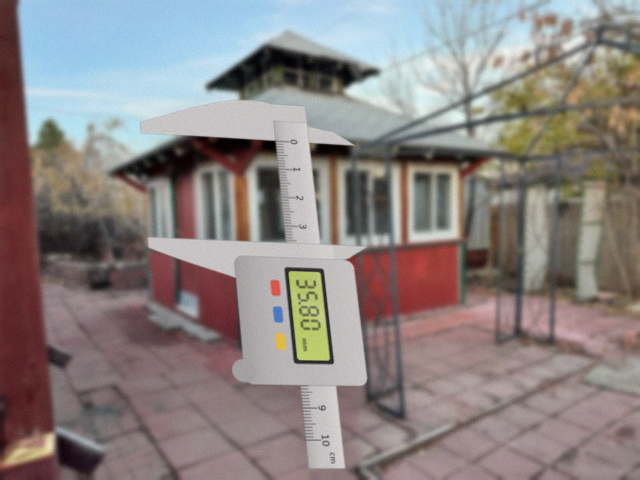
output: **35.80** mm
